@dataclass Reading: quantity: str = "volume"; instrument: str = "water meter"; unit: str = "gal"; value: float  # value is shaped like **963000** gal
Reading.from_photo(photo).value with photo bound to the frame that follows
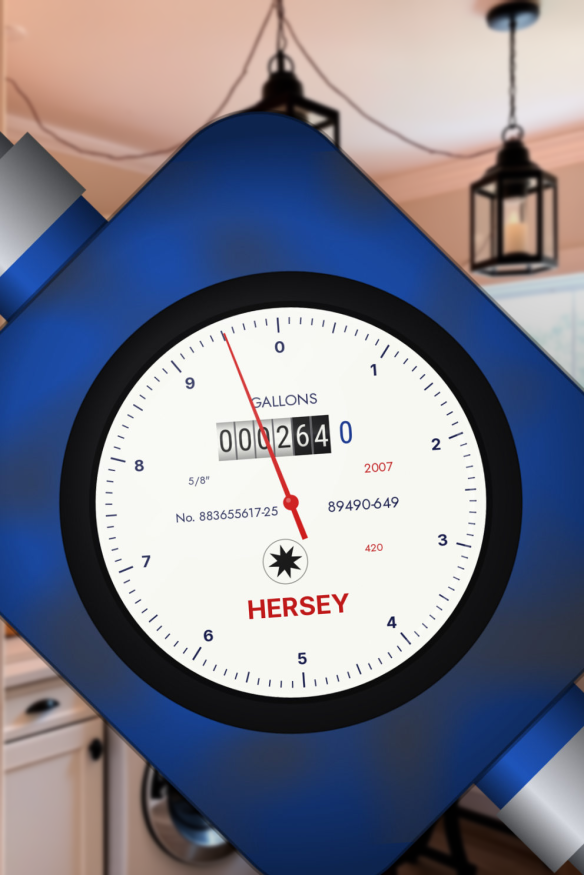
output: **2639.5** gal
